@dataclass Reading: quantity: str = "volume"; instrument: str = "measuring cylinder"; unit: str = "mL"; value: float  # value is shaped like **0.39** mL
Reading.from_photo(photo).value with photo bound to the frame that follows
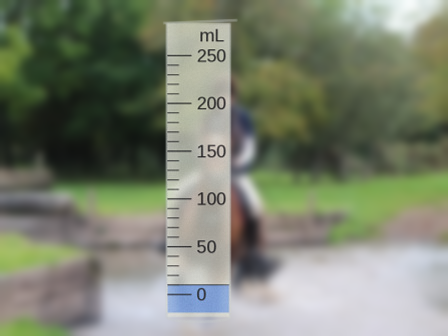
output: **10** mL
